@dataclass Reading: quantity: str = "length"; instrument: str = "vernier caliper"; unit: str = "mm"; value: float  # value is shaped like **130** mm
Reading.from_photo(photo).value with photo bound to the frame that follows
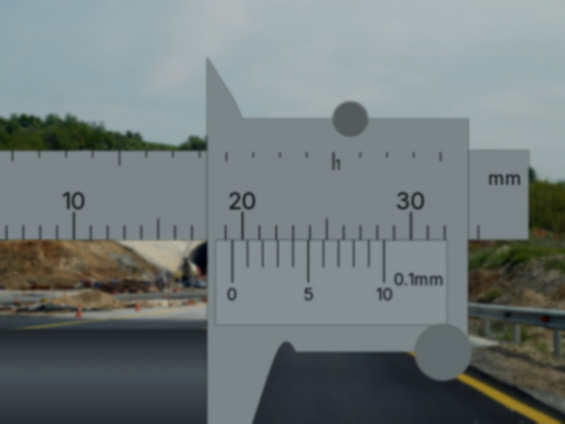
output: **19.4** mm
